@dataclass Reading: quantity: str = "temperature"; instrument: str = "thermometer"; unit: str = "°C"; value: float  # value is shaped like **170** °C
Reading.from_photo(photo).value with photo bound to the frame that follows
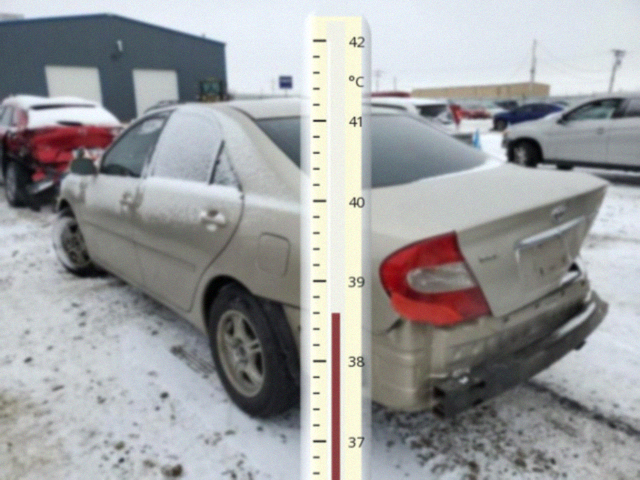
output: **38.6** °C
